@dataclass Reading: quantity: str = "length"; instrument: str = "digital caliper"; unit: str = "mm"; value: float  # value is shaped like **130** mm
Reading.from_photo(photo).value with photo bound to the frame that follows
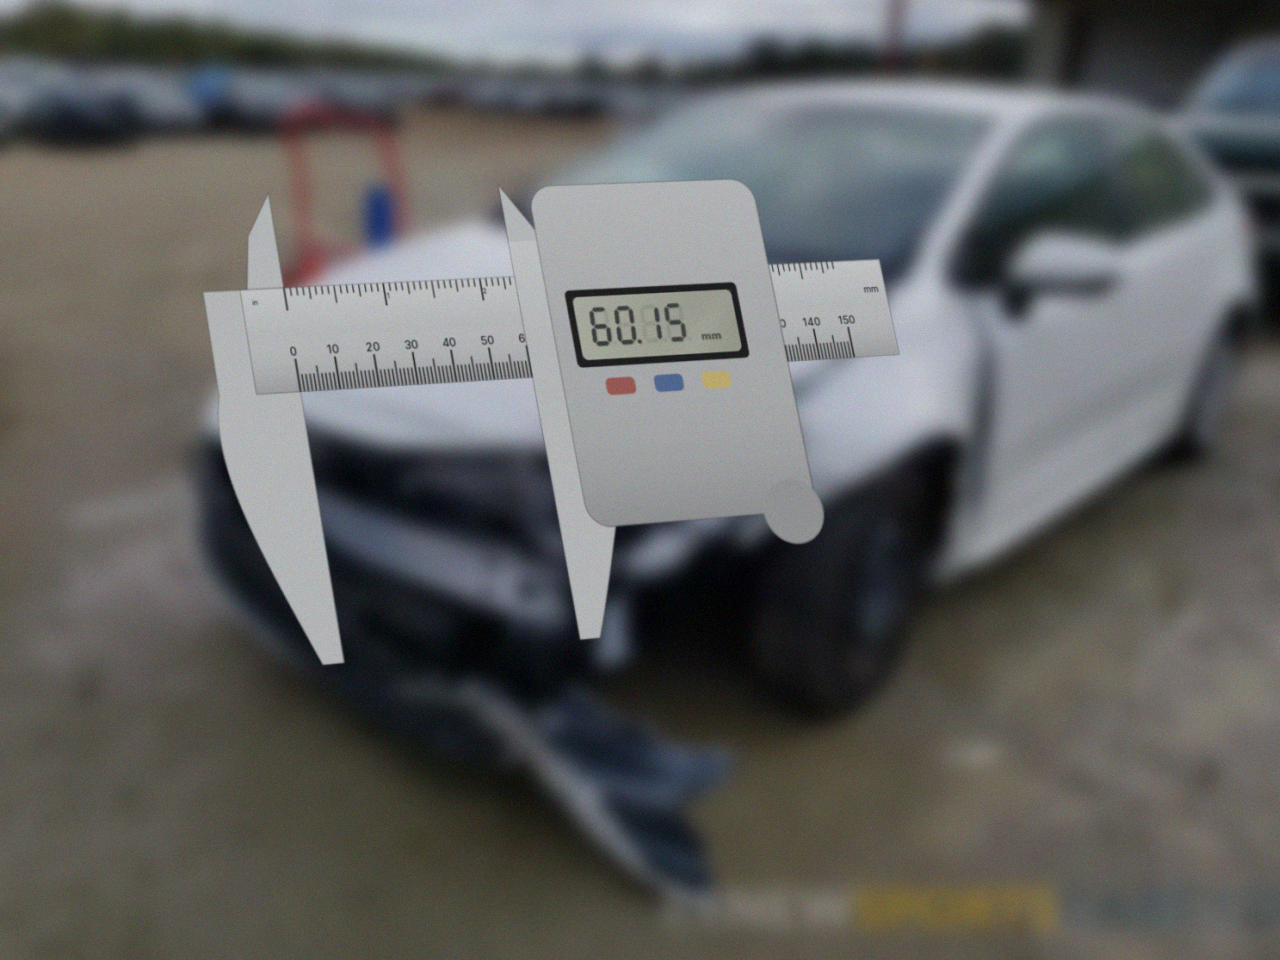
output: **60.15** mm
